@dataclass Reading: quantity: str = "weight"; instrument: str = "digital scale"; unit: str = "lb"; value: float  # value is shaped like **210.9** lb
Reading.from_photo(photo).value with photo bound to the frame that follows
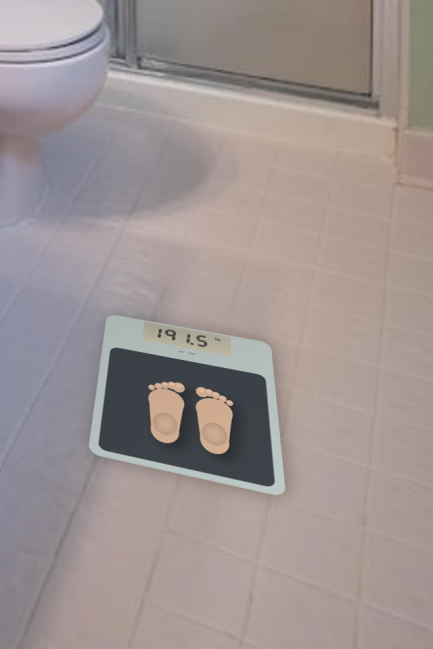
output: **191.5** lb
